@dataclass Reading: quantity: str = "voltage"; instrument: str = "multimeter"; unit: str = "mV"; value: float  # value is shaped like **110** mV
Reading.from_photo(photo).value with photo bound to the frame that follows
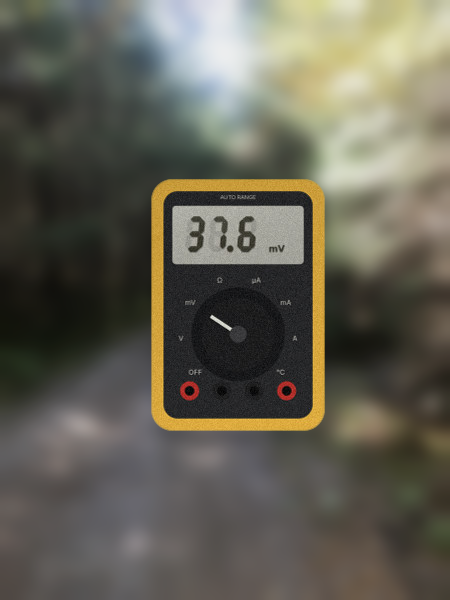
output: **37.6** mV
